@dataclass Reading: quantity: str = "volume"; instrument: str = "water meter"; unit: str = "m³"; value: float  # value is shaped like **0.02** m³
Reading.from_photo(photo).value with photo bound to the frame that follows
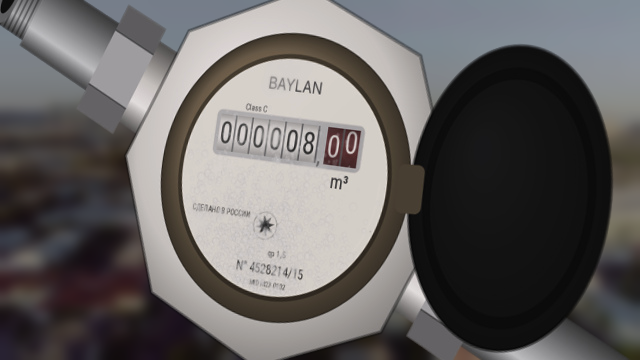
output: **8.00** m³
